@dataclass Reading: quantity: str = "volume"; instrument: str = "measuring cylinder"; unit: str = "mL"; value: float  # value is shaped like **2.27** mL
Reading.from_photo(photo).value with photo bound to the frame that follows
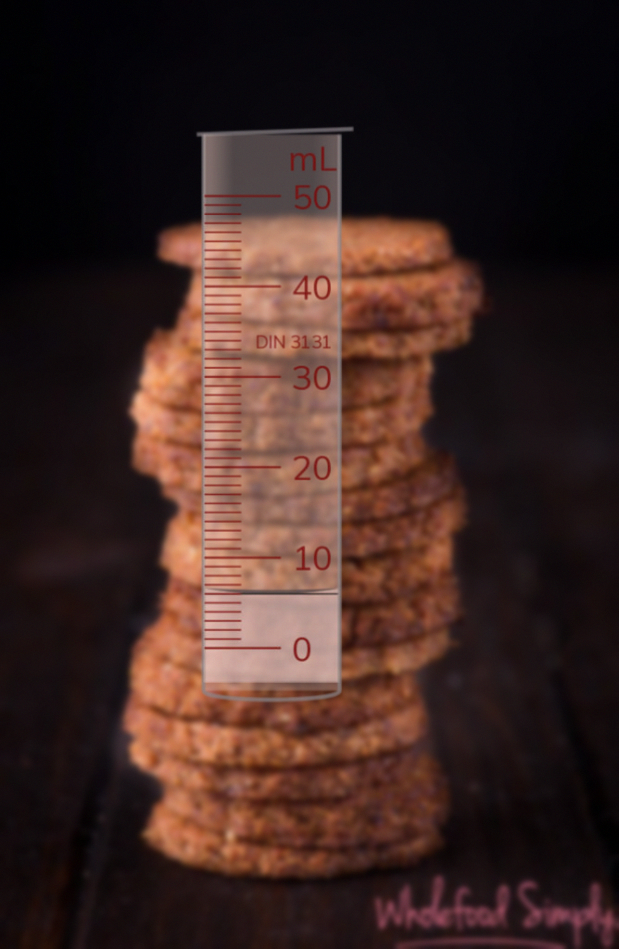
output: **6** mL
